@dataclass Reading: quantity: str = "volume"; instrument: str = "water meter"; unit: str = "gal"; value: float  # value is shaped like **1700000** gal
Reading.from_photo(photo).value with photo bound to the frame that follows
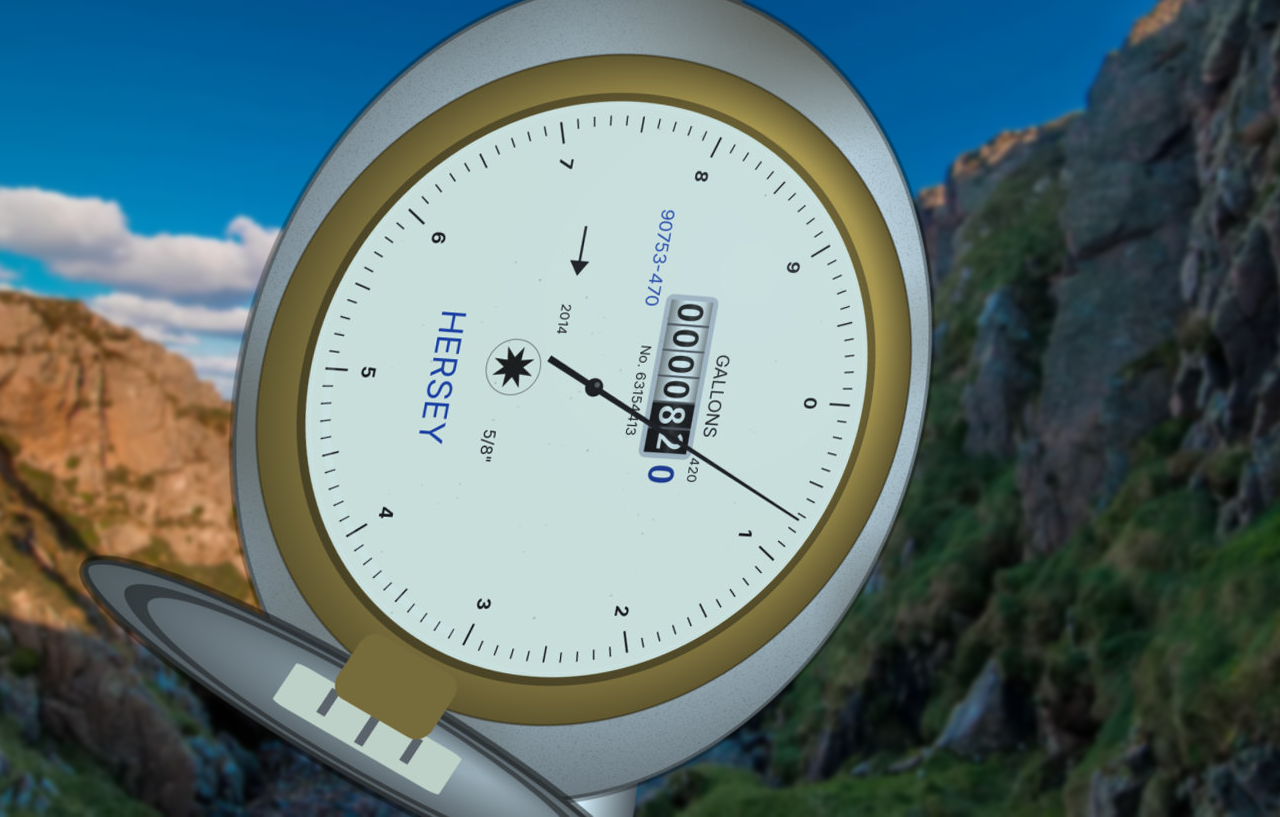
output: **820.7** gal
